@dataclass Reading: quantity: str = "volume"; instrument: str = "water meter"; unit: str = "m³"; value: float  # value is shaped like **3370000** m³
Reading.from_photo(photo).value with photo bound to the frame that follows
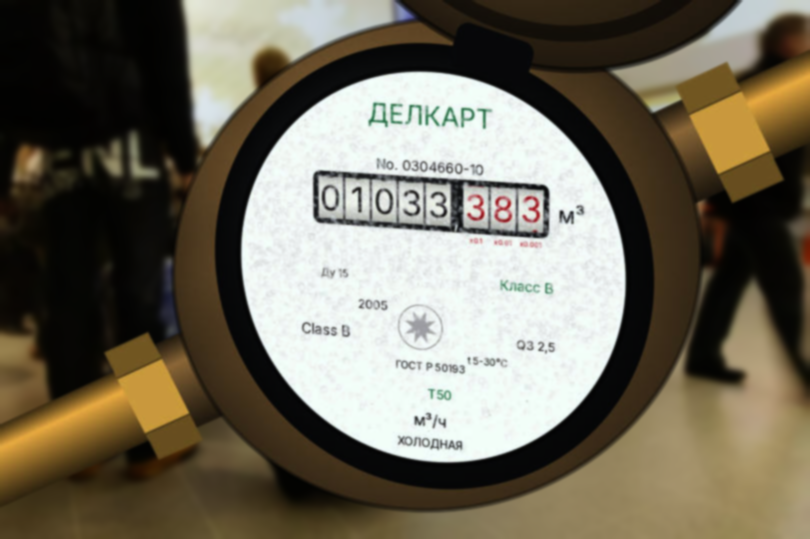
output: **1033.383** m³
